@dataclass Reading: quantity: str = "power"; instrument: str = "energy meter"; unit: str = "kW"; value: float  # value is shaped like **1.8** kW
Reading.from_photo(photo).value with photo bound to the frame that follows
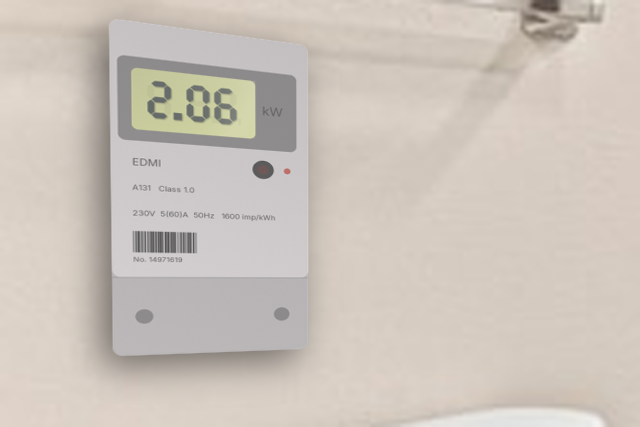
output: **2.06** kW
